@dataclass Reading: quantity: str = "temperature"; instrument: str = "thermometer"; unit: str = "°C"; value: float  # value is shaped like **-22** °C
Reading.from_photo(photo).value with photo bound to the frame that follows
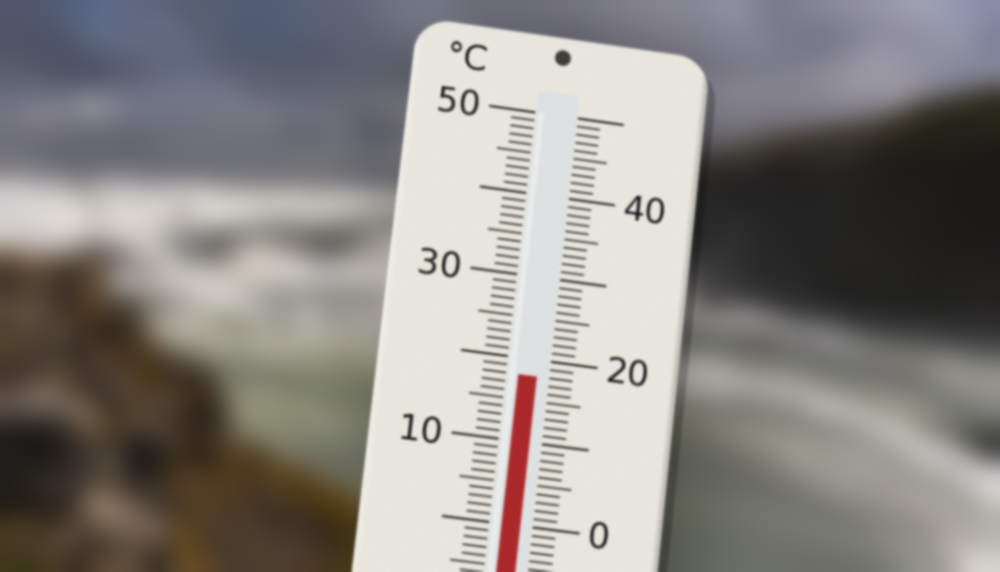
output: **18** °C
